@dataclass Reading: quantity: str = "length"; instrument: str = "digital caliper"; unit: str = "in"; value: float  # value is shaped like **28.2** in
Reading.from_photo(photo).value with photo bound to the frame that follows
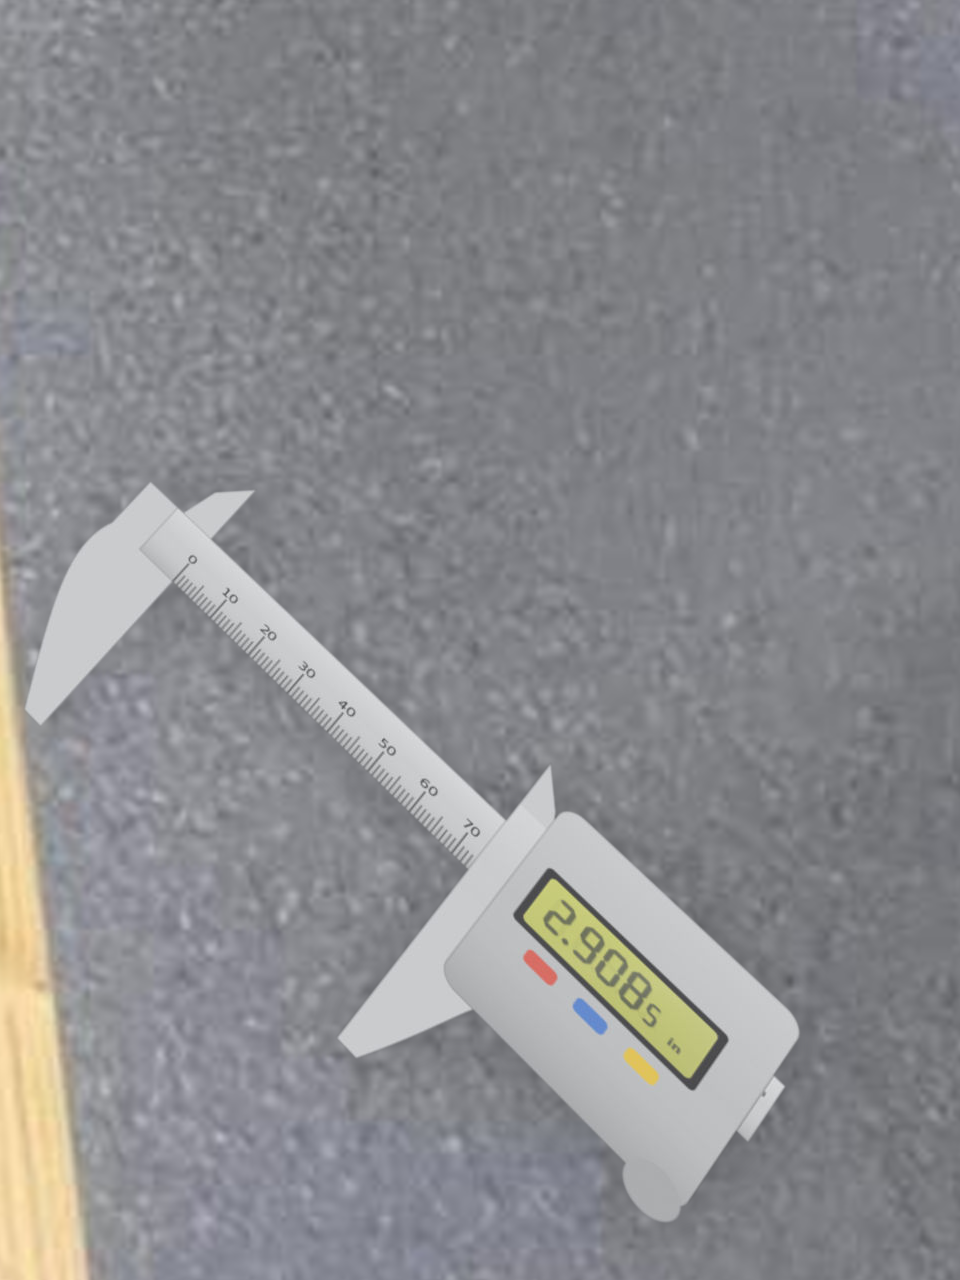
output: **2.9085** in
